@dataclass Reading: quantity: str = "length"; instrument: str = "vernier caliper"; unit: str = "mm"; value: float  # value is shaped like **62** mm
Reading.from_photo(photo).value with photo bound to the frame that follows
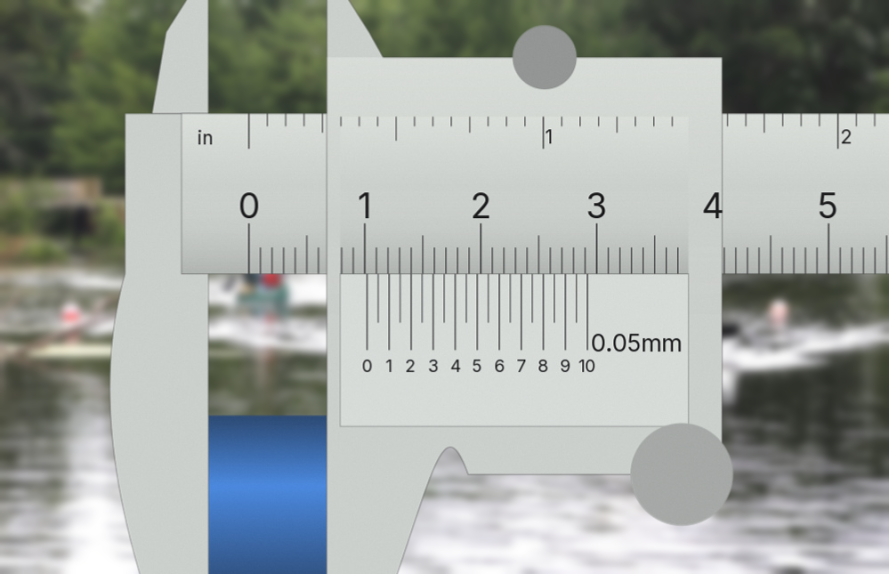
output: **10.2** mm
